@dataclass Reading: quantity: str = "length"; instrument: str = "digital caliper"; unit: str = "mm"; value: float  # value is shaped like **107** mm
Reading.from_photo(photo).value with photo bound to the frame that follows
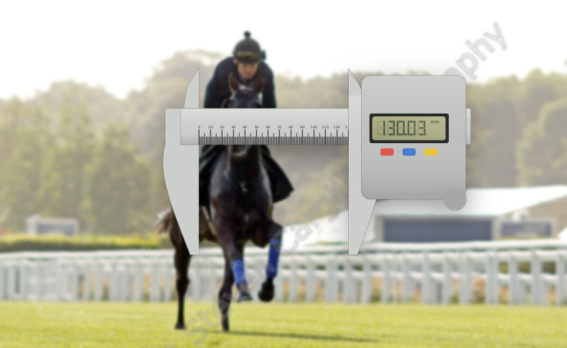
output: **130.03** mm
